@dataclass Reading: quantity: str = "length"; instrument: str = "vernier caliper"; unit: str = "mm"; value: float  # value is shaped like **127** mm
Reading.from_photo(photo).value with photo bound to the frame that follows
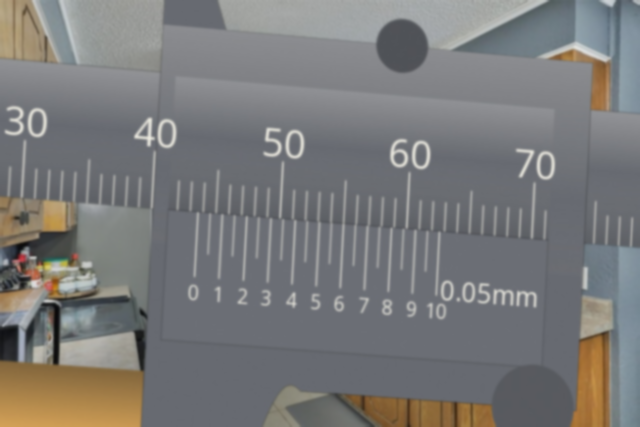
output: **43.6** mm
